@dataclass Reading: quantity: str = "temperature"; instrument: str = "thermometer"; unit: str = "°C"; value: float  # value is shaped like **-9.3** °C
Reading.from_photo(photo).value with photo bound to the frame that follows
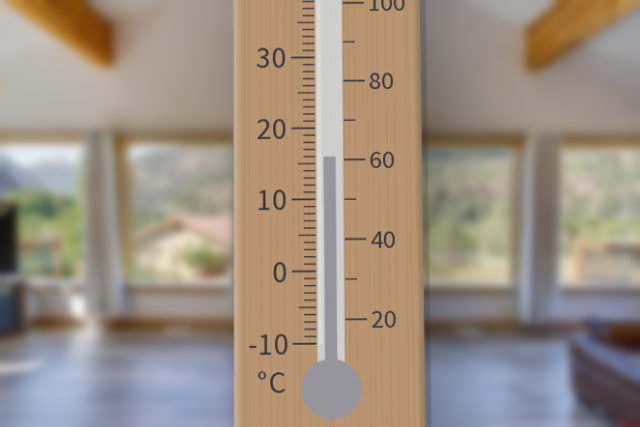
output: **16** °C
